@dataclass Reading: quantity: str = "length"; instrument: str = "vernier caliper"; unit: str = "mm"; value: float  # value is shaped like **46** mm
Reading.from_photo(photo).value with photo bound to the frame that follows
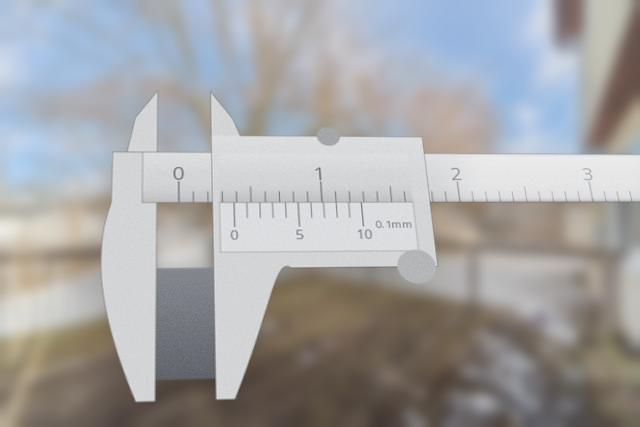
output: **3.8** mm
